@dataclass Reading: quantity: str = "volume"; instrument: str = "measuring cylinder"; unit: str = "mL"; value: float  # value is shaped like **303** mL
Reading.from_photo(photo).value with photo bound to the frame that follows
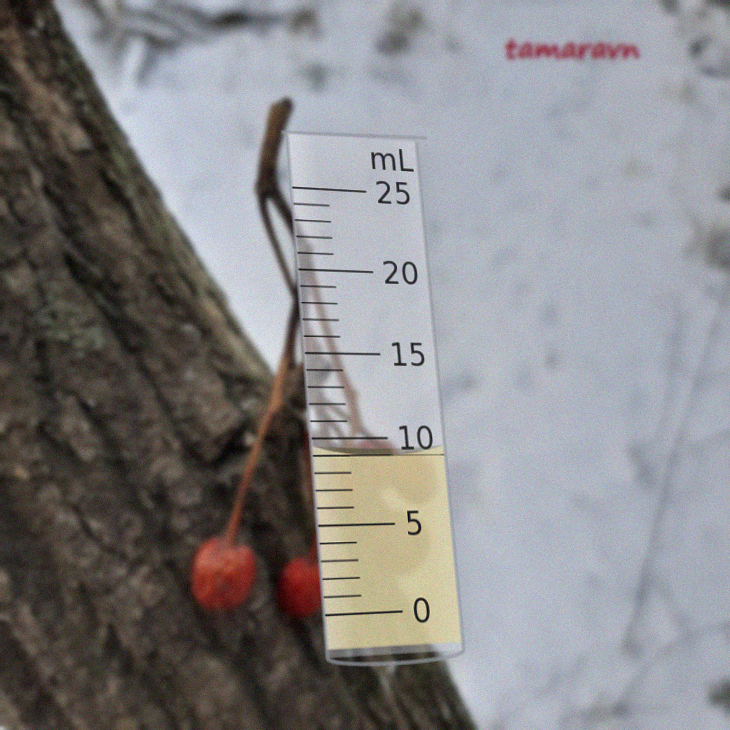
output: **9** mL
